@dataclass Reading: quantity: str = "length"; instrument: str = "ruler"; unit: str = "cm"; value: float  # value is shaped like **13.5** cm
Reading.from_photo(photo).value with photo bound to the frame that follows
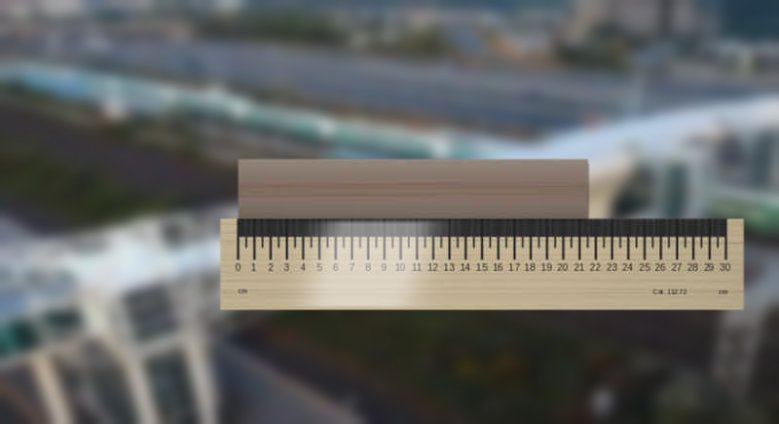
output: **21.5** cm
